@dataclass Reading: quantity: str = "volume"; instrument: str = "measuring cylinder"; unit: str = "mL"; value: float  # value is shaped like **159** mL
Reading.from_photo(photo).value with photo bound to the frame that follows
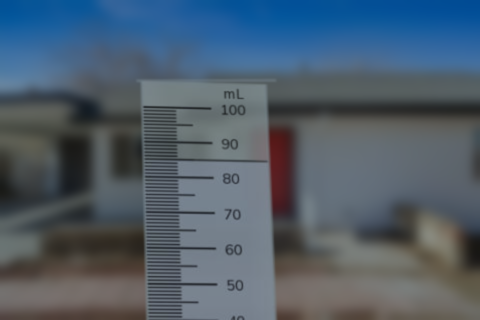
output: **85** mL
